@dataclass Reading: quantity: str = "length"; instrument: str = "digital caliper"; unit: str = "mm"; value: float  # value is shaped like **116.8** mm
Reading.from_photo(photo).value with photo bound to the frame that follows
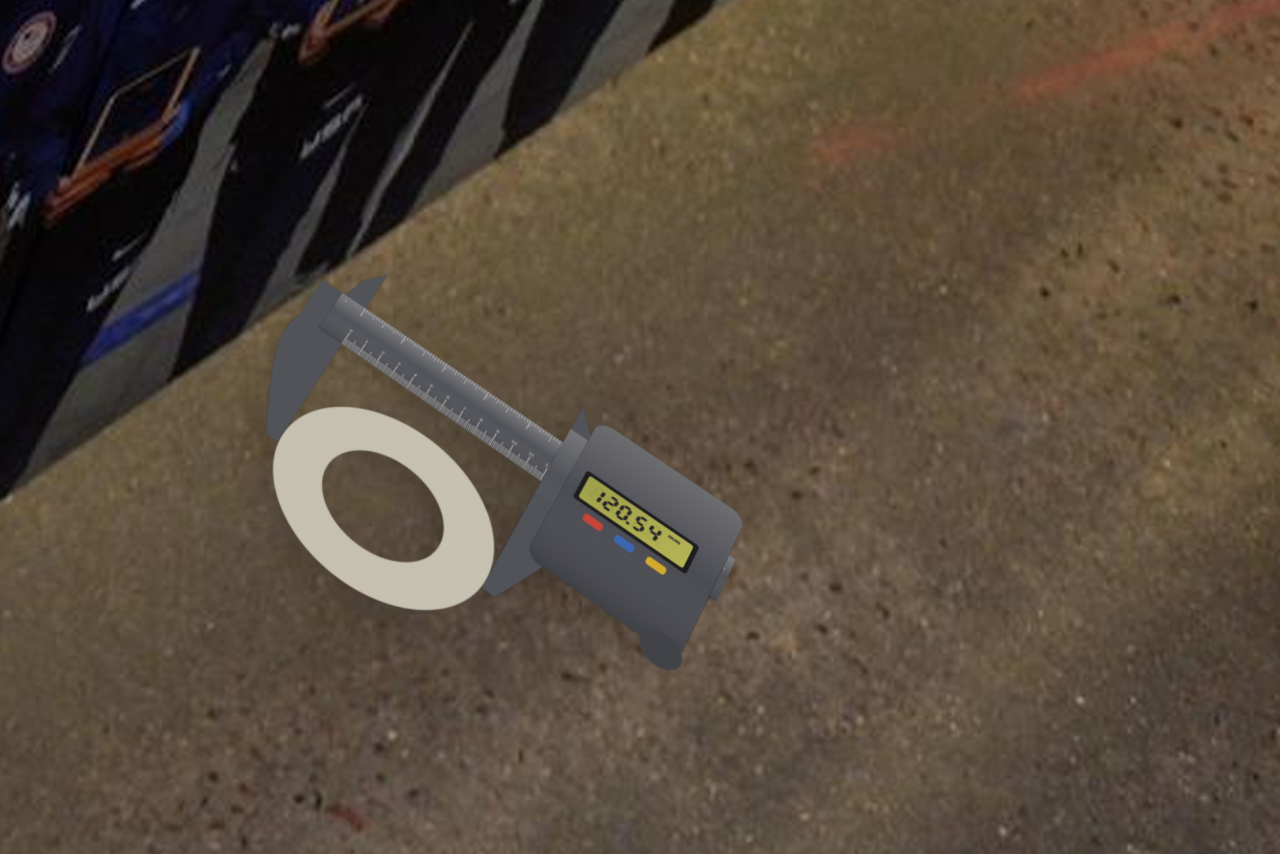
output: **120.54** mm
